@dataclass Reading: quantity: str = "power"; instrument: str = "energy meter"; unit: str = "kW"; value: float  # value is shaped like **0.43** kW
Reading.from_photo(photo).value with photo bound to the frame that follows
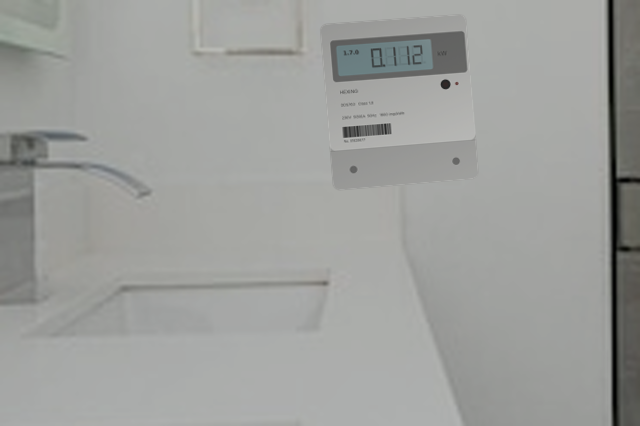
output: **0.112** kW
